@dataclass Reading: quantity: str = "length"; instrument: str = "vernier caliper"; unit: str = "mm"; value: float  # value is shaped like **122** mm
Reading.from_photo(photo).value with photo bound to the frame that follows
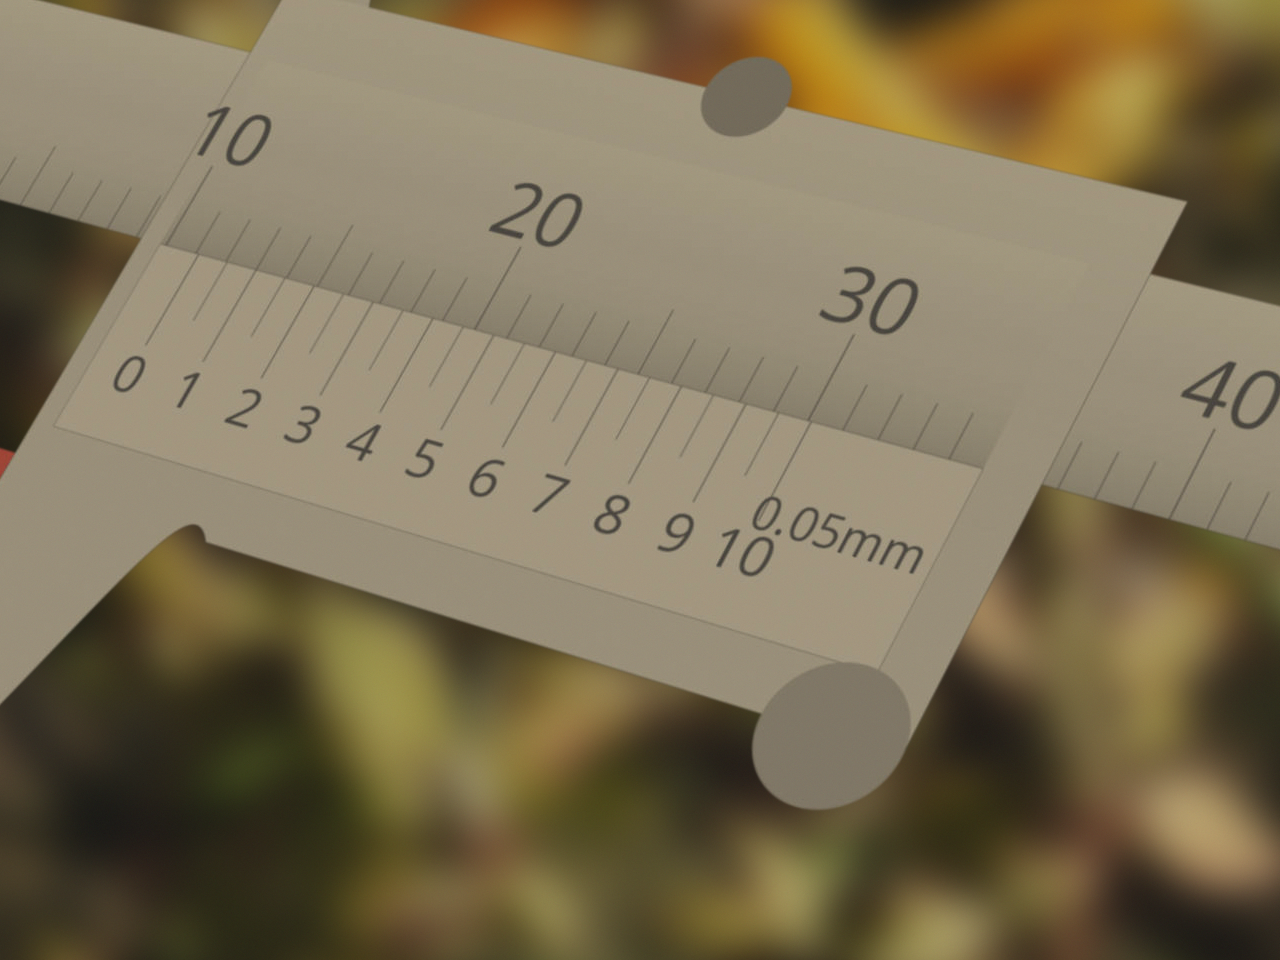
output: **11.10** mm
